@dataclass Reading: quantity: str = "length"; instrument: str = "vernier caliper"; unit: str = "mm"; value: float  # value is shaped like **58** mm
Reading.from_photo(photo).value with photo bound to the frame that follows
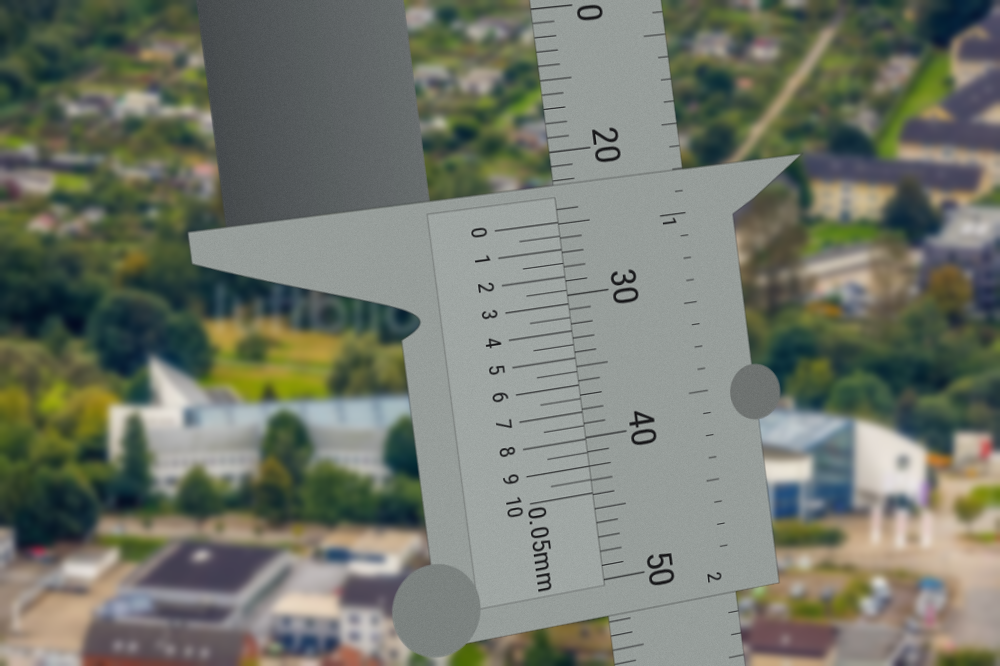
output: **24.9** mm
